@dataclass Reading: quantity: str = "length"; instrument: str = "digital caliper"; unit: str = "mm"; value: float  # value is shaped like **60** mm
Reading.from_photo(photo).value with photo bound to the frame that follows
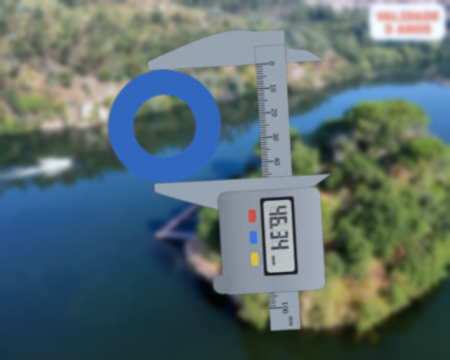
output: **46.34** mm
